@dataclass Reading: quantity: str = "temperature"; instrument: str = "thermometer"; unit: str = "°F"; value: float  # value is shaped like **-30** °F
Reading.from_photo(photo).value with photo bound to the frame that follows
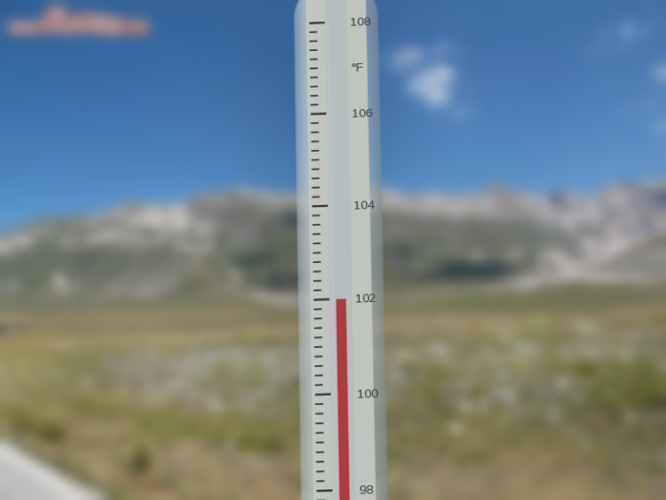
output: **102** °F
